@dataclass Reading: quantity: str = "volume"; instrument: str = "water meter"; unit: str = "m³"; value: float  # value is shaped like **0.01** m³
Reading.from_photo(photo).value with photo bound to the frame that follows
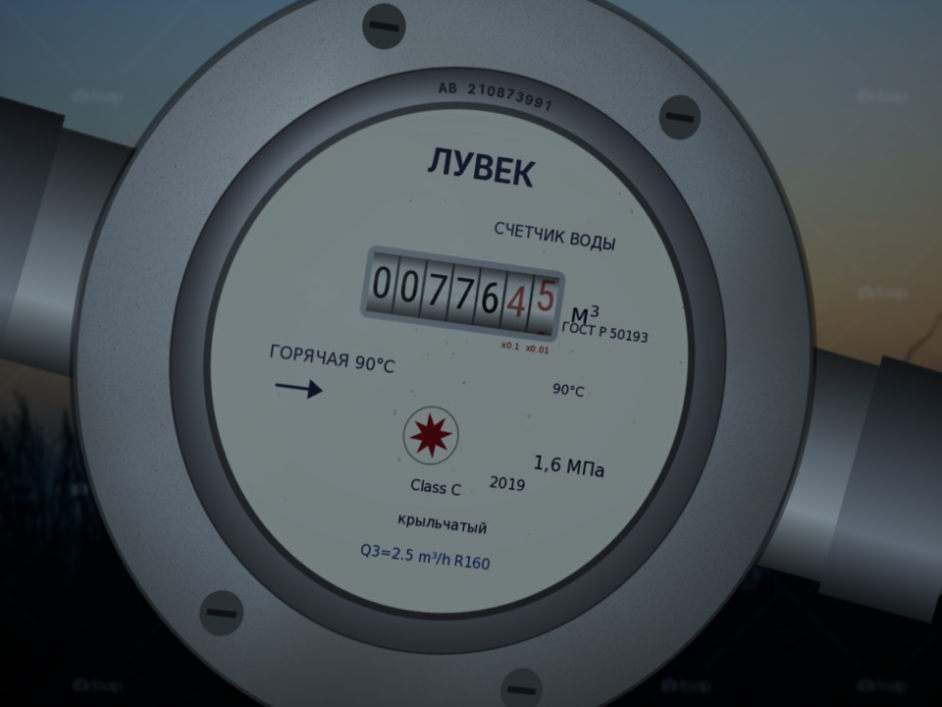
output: **776.45** m³
